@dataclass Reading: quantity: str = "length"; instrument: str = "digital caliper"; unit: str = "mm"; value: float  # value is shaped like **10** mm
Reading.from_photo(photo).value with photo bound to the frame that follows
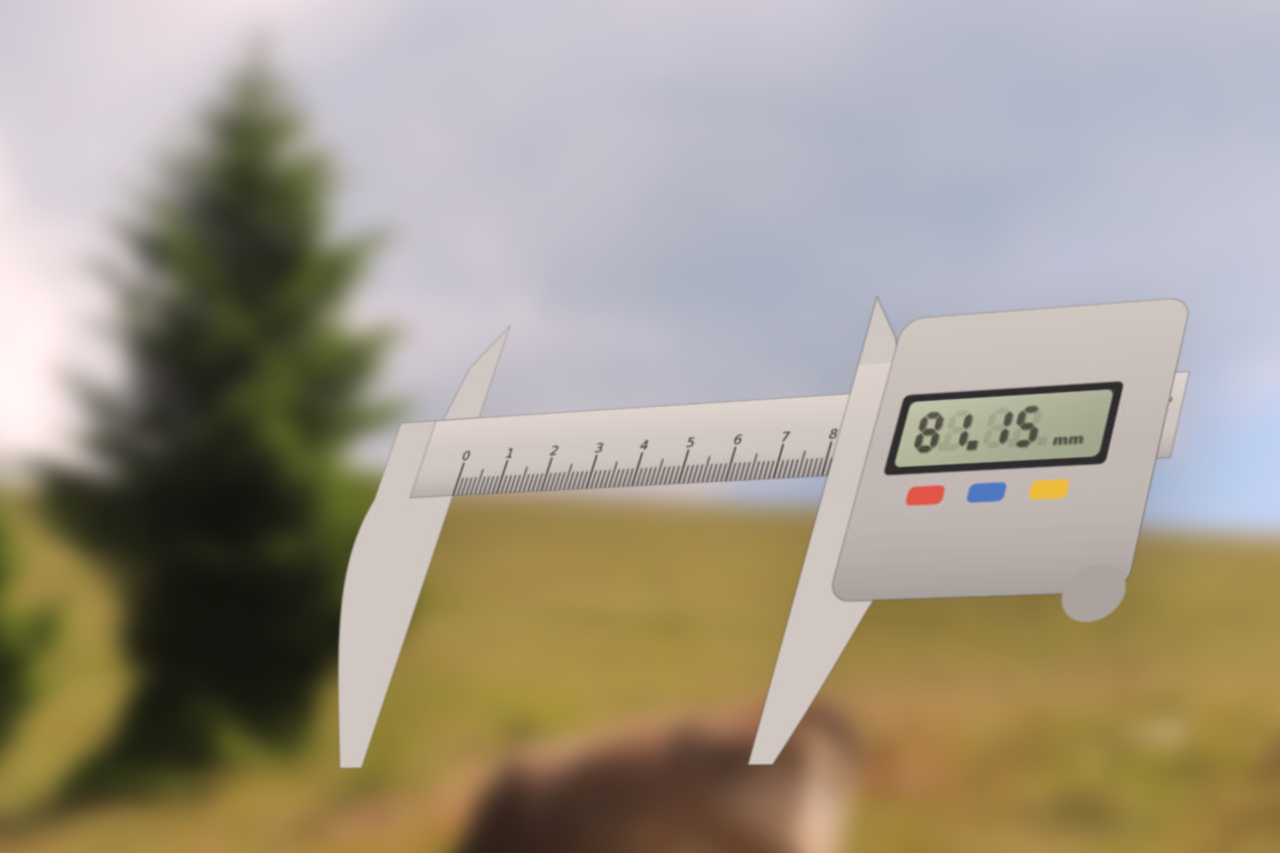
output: **81.15** mm
